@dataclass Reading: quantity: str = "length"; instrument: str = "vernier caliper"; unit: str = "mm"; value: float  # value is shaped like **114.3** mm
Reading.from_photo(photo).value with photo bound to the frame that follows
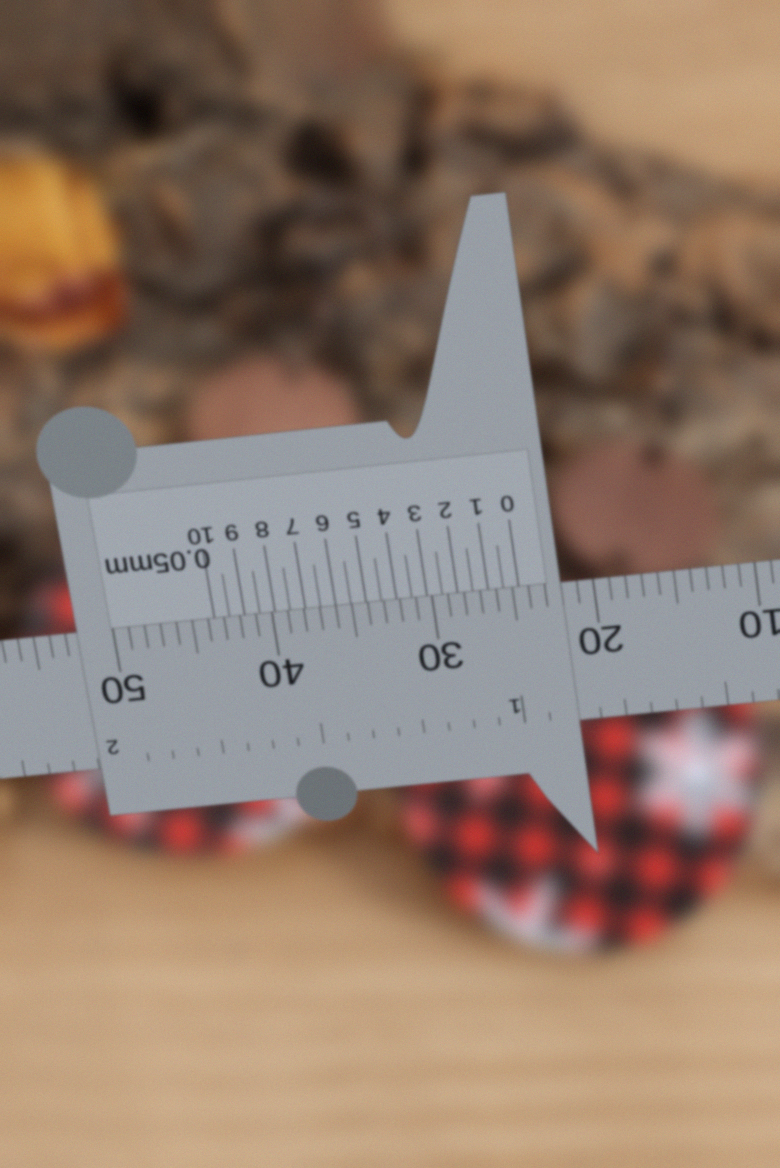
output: **24.6** mm
